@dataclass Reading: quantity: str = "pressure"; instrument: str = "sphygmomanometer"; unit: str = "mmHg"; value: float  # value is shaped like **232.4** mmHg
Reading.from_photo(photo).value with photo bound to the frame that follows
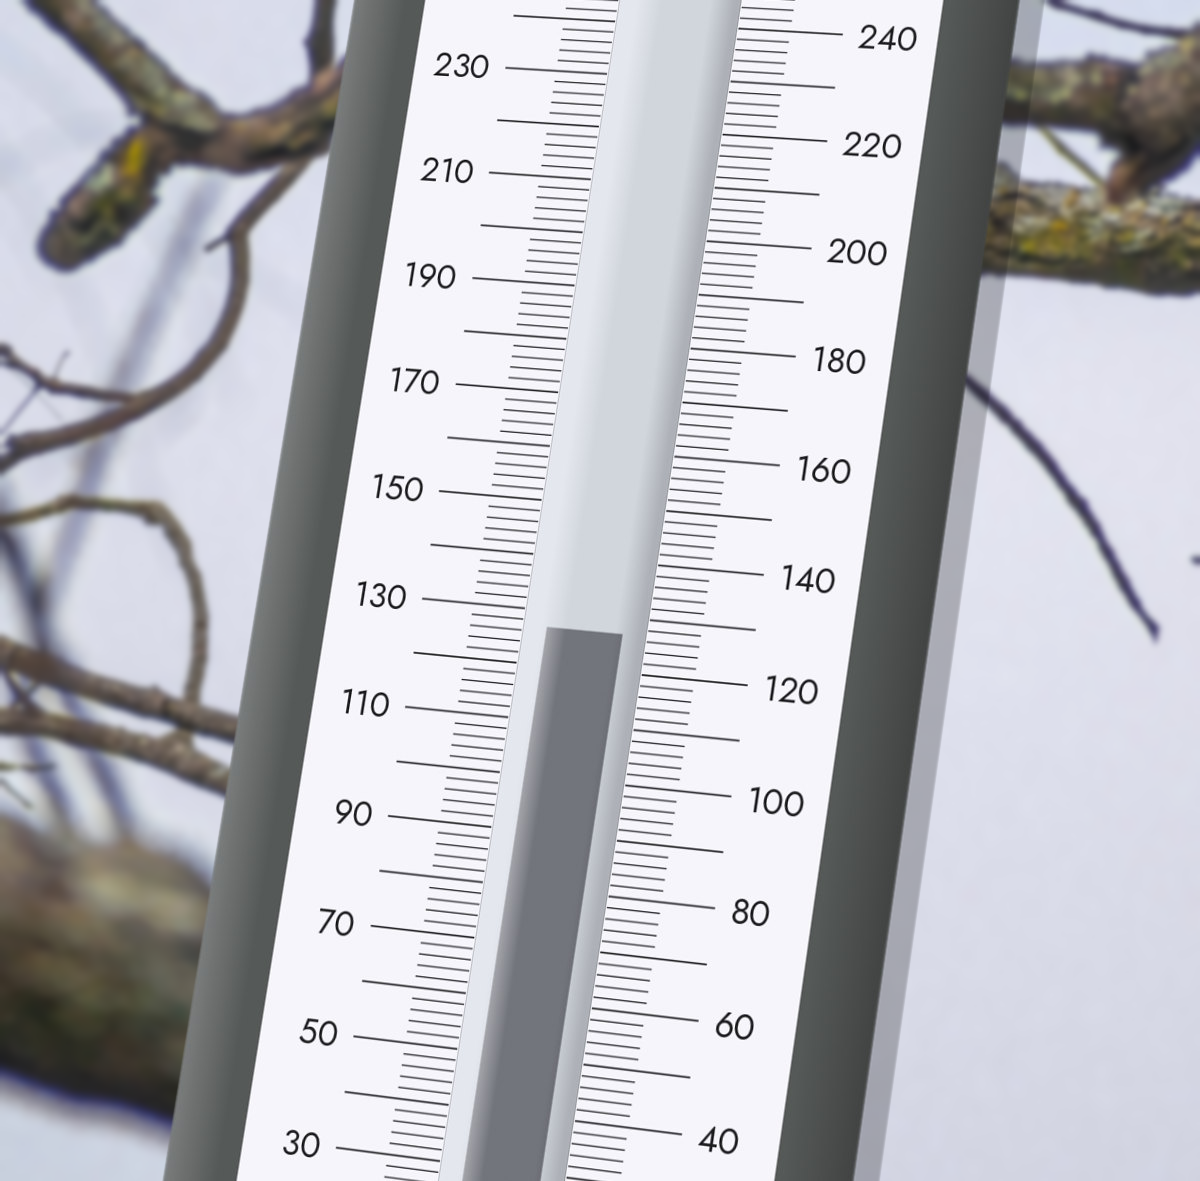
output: **127** mmHg
